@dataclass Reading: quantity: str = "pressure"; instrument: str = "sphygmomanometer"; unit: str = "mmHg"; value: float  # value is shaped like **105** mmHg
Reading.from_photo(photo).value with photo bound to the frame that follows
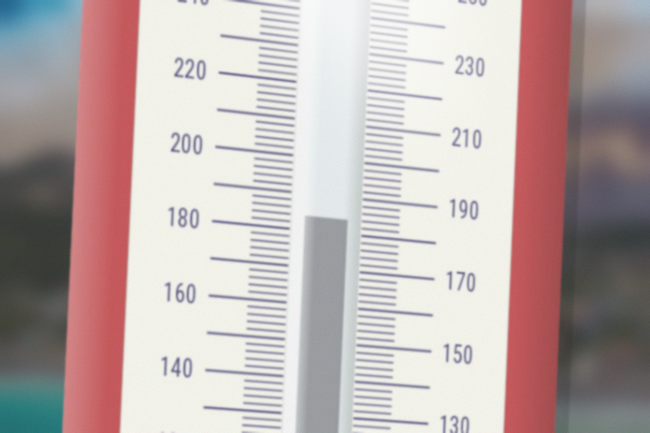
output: **184** mmHg
